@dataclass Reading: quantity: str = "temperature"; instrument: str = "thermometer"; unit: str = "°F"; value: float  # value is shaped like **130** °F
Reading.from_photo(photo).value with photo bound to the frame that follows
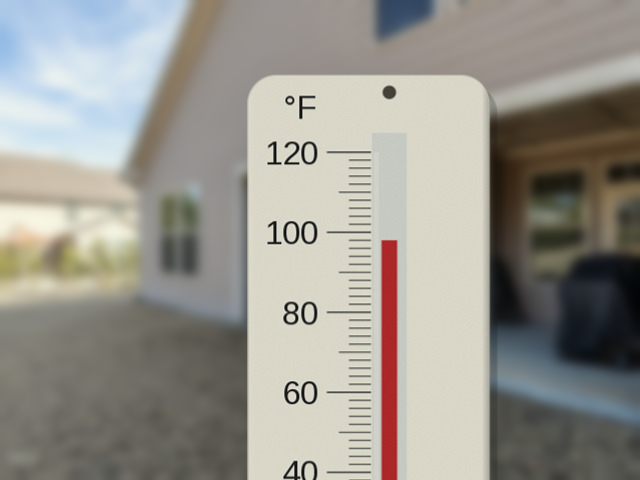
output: **98** °F
